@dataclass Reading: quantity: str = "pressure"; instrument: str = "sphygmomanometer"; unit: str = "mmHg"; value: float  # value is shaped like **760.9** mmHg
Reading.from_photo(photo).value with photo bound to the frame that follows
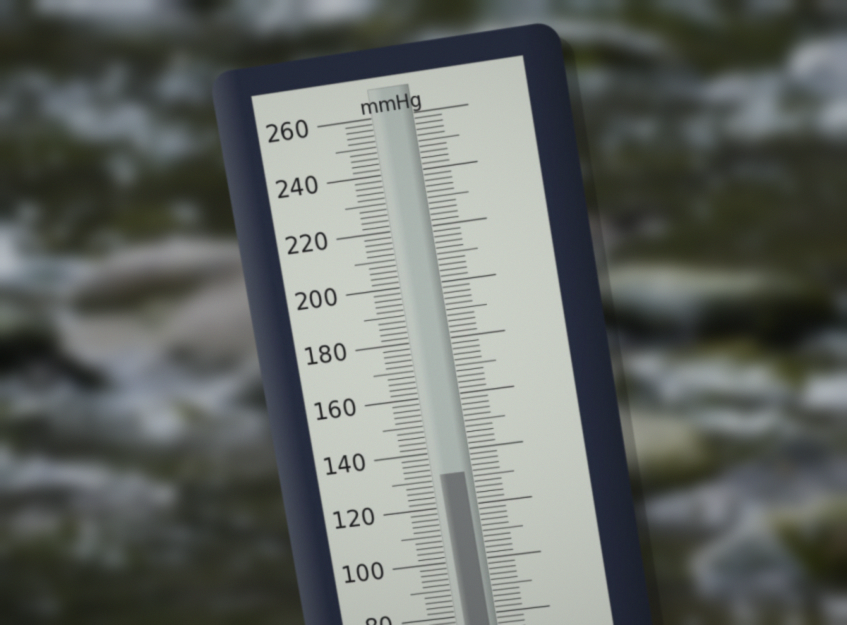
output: **132** mmHg
